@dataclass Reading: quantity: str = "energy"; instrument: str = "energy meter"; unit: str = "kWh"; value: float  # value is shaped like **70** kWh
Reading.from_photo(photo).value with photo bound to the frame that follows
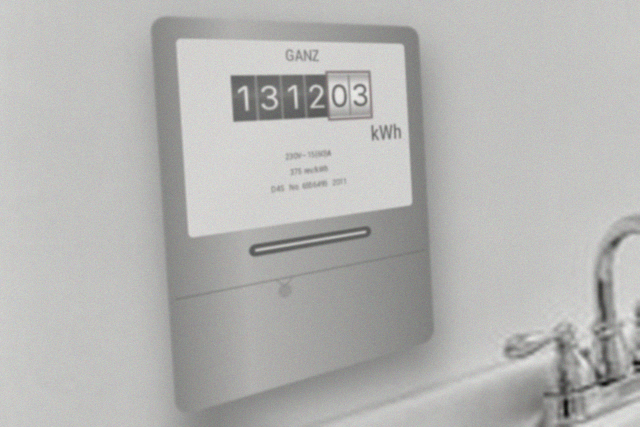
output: **1312.03** kWh
